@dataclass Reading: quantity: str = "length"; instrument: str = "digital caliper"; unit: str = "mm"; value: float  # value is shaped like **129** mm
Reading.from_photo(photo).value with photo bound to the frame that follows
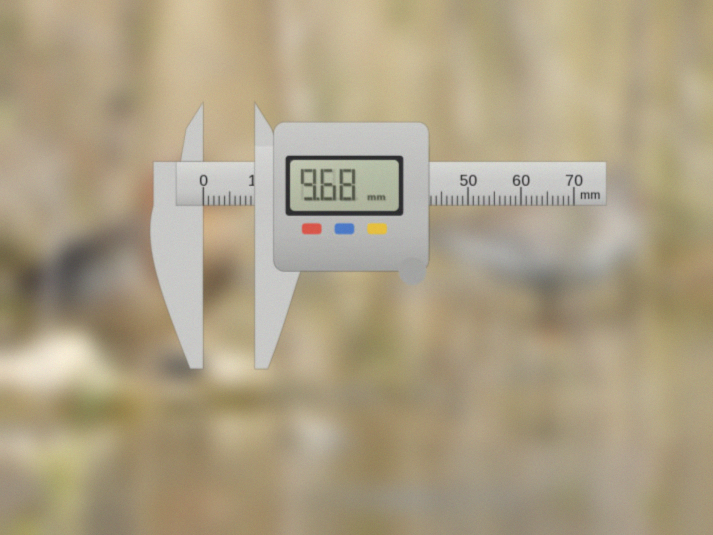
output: **9.68** mm
